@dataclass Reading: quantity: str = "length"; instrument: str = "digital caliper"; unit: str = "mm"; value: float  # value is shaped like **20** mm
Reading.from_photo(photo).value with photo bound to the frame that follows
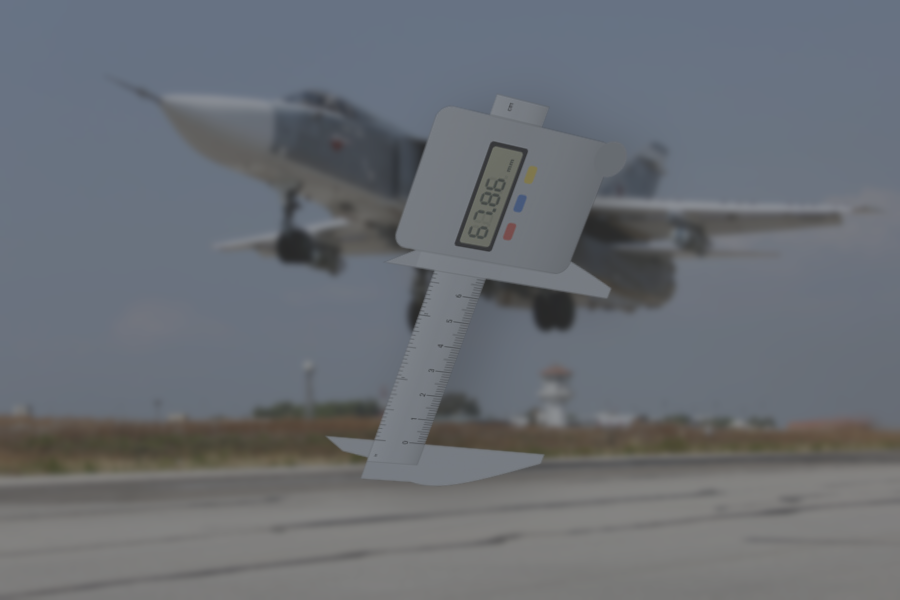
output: **67.86** mm
